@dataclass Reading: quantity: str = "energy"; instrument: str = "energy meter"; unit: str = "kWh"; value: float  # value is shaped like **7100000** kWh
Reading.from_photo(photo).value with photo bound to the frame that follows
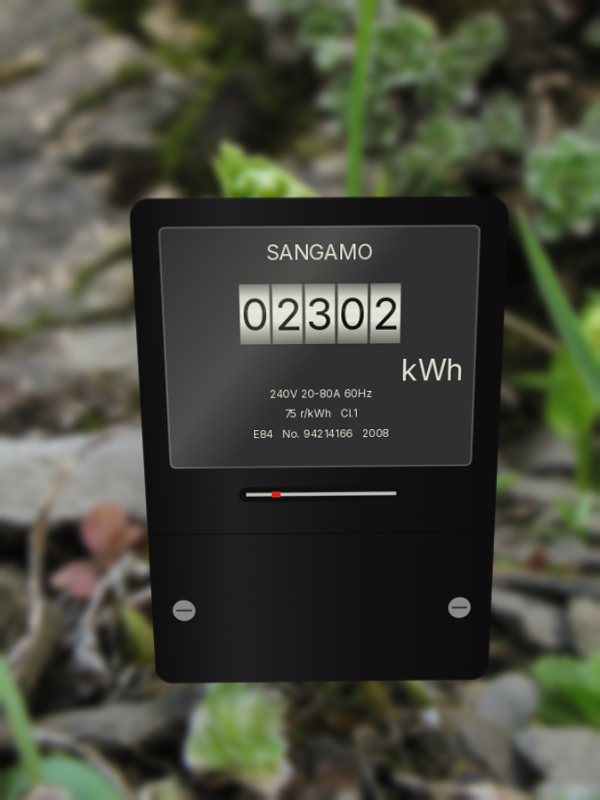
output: **2302** kWh
